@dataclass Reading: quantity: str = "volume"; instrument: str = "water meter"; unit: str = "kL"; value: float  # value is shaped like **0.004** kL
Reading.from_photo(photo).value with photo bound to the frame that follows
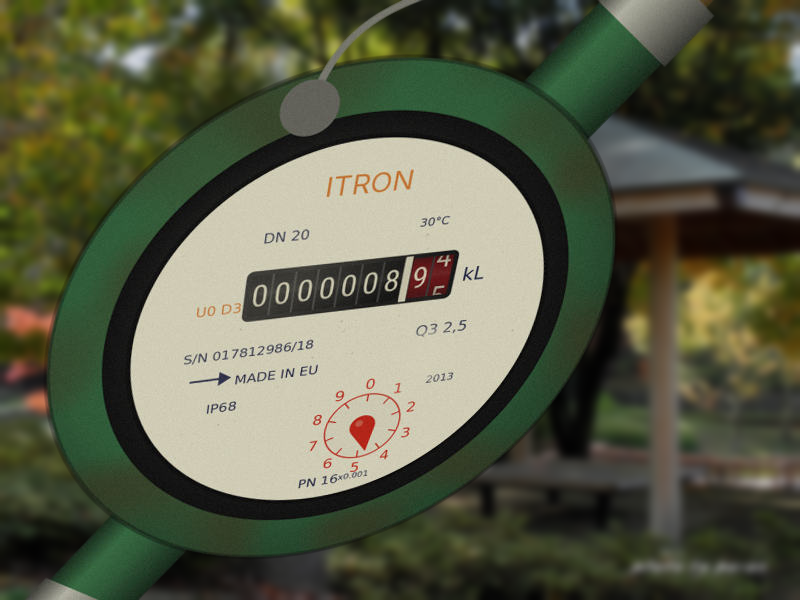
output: **8.944** kL
